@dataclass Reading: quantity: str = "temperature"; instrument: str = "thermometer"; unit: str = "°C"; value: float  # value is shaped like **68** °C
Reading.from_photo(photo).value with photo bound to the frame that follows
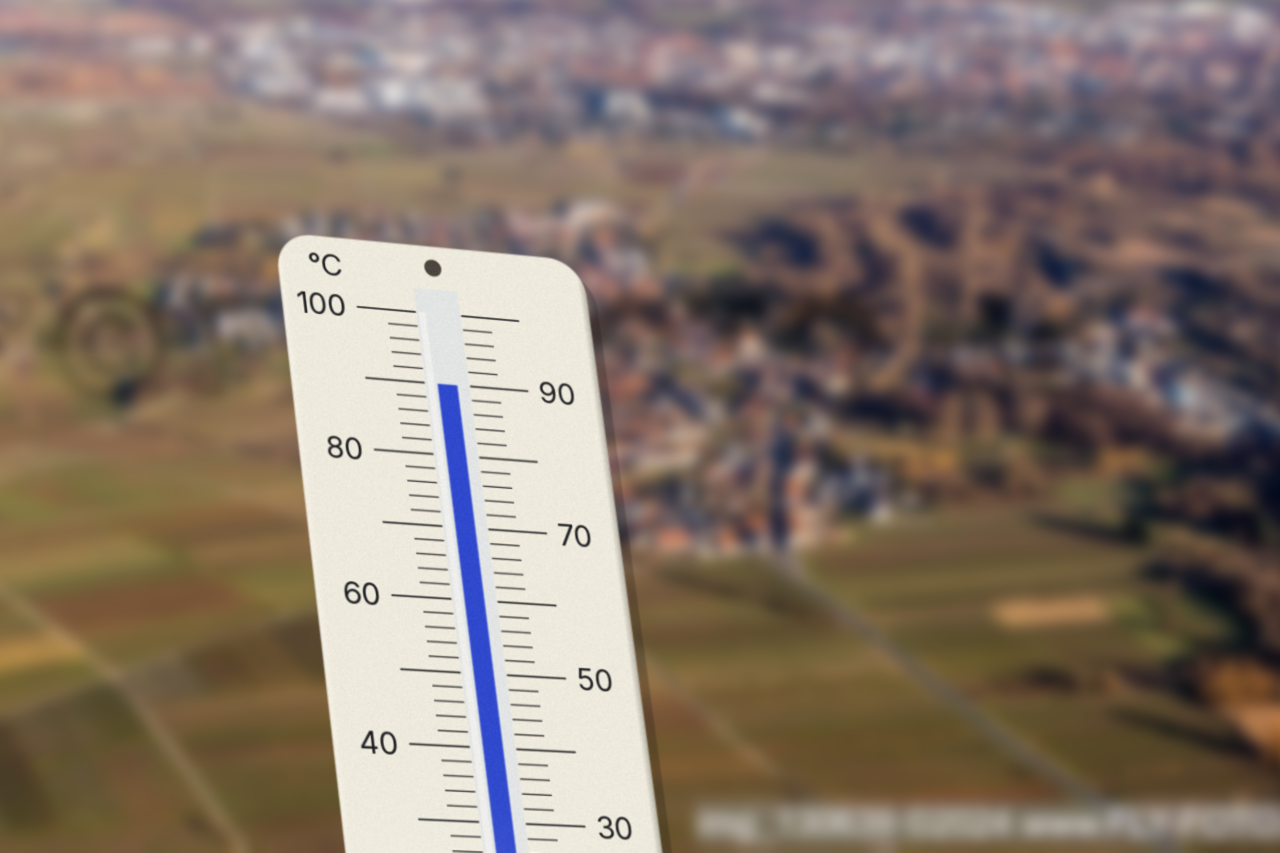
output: **90** °C
